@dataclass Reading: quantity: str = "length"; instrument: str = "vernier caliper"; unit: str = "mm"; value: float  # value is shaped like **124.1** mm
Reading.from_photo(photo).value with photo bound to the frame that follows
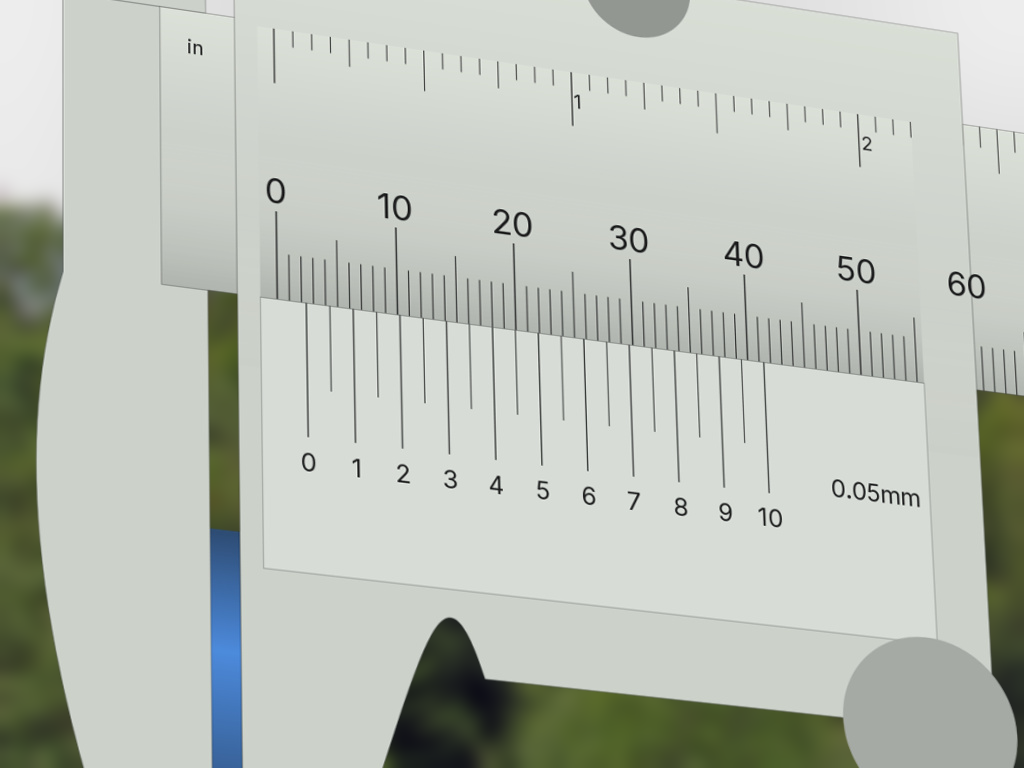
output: **2.4** mm
